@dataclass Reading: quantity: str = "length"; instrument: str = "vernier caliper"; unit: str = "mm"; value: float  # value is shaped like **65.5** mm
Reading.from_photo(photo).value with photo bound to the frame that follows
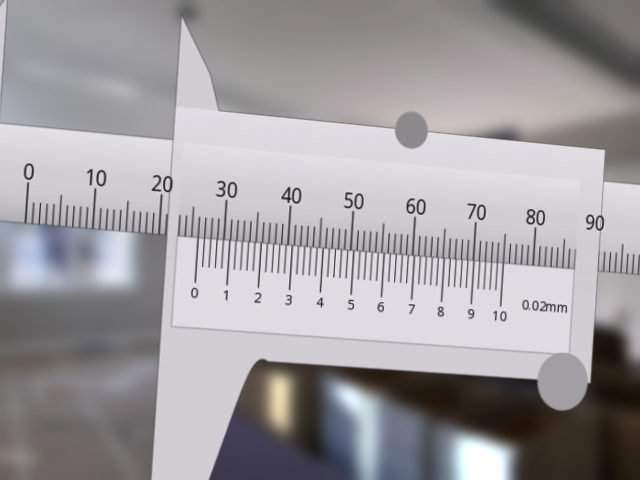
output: **26.0** mm
